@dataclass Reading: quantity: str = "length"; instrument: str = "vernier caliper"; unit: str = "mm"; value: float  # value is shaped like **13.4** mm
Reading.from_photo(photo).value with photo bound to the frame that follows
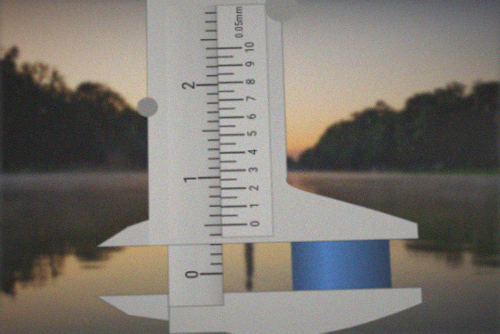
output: **5.0** mm
